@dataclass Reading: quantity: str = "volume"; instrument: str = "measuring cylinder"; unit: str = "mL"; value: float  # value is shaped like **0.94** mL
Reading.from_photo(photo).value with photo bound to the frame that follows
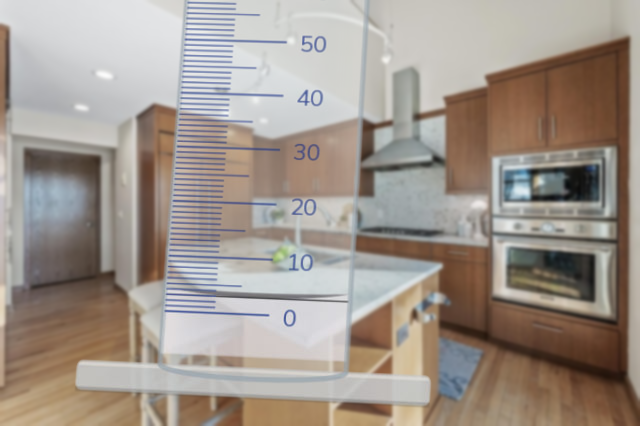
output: **3** mL
